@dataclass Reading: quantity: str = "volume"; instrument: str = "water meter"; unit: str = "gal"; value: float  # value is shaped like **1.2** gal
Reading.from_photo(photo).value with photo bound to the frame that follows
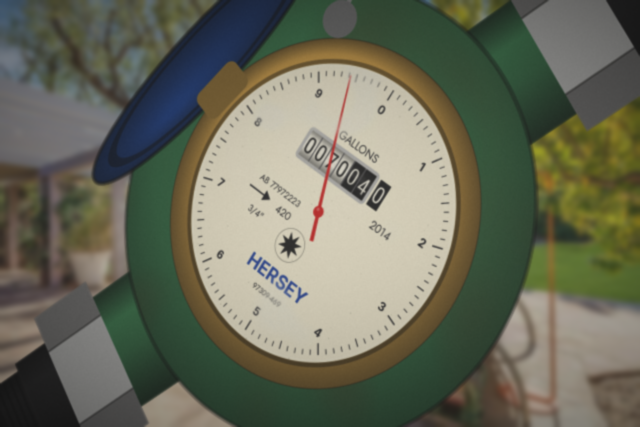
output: **70039.4** gal
